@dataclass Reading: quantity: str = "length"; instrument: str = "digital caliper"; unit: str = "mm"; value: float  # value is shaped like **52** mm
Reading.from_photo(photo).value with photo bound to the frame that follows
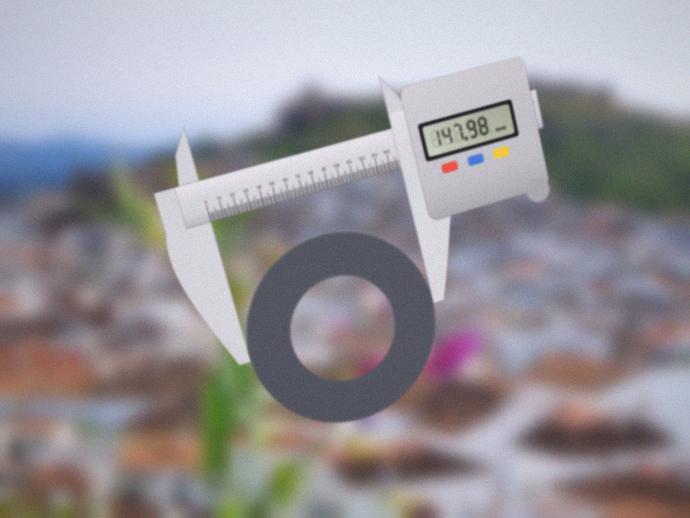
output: **147.98** mm
